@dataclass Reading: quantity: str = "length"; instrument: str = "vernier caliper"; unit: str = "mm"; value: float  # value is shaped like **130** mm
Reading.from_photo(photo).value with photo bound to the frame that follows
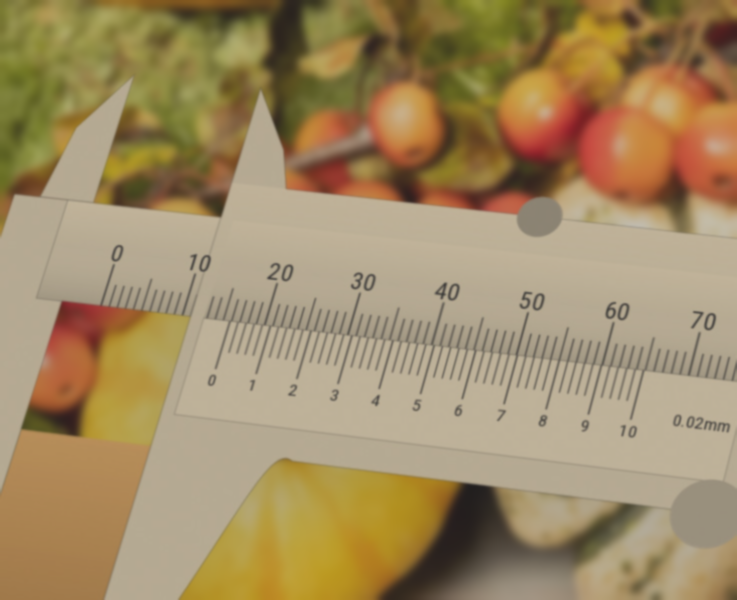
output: **15.8** mm
